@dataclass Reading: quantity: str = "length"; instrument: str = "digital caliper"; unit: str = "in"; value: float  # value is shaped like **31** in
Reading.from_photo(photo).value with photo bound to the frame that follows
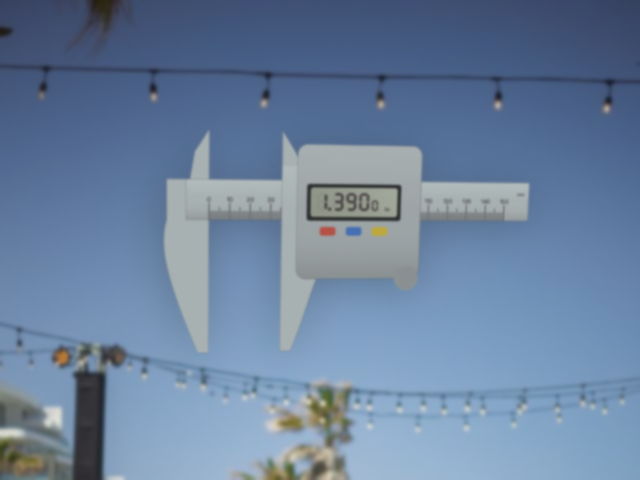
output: **1.3900** in
